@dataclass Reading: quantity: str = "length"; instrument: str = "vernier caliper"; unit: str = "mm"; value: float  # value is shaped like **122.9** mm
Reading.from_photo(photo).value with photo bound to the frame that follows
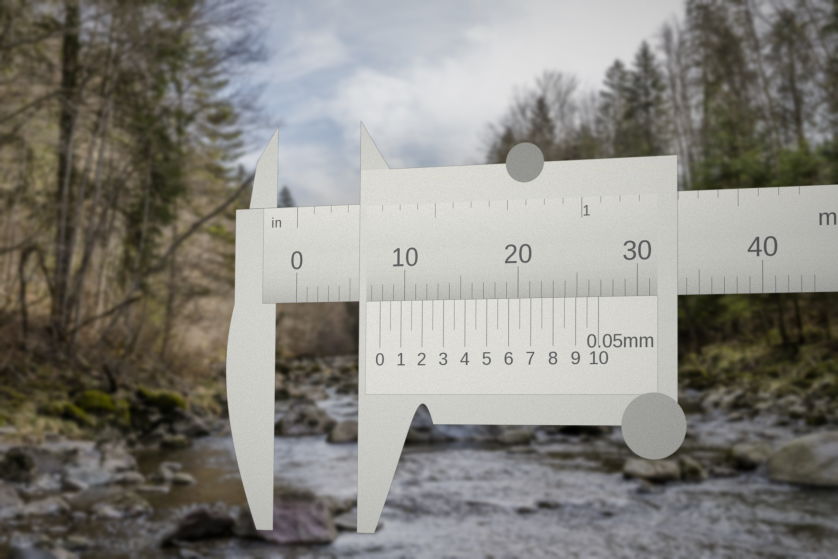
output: **7.8** mm
